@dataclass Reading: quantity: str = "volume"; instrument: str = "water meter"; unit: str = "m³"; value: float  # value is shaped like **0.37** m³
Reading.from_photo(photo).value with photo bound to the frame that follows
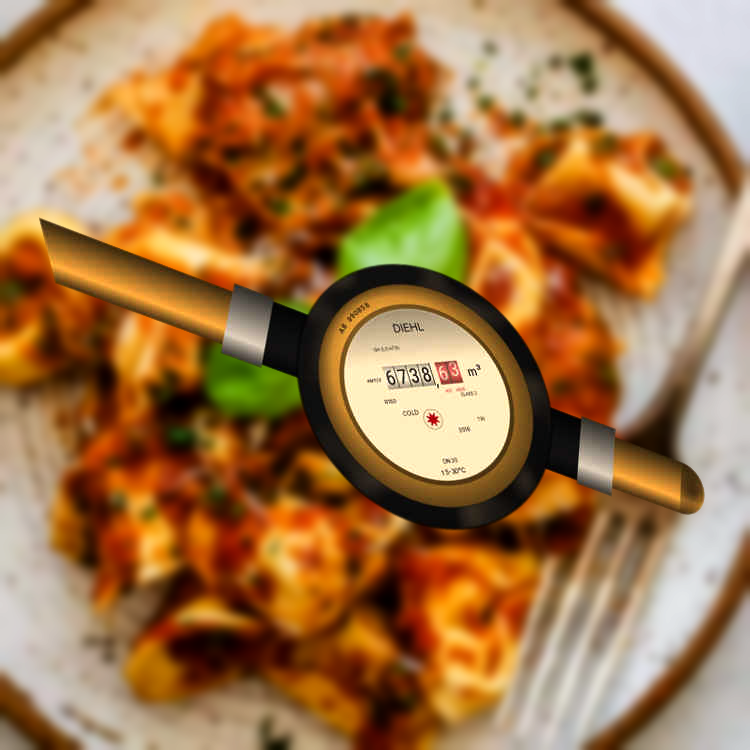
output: **6738.63** m³
